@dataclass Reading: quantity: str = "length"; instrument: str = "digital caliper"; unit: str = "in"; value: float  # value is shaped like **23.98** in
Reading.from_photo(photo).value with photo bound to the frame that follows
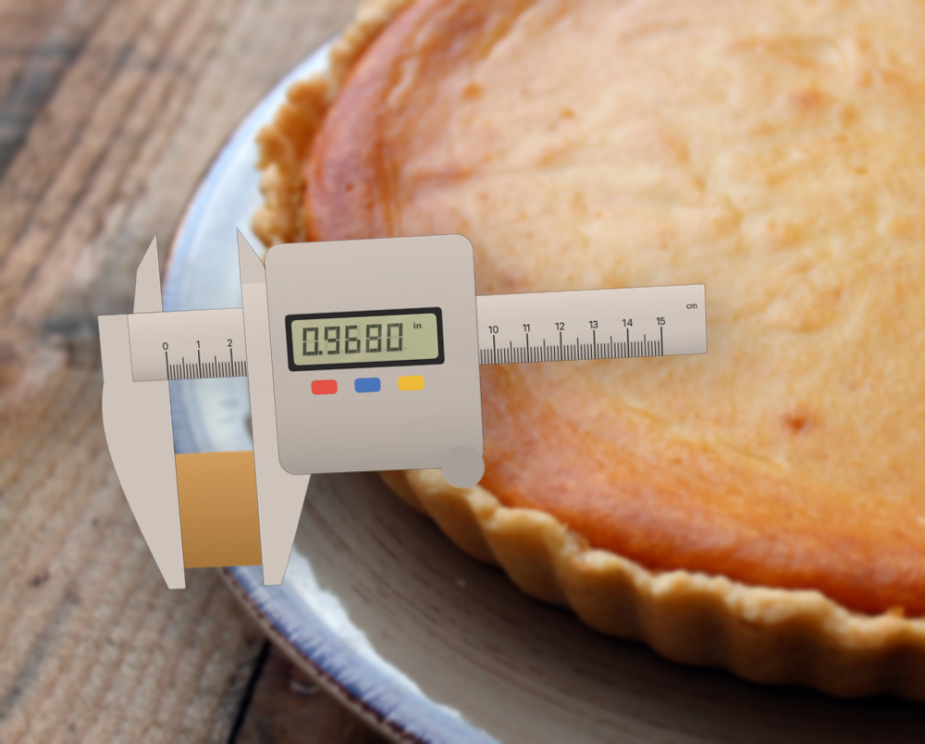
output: **0.9680** in
